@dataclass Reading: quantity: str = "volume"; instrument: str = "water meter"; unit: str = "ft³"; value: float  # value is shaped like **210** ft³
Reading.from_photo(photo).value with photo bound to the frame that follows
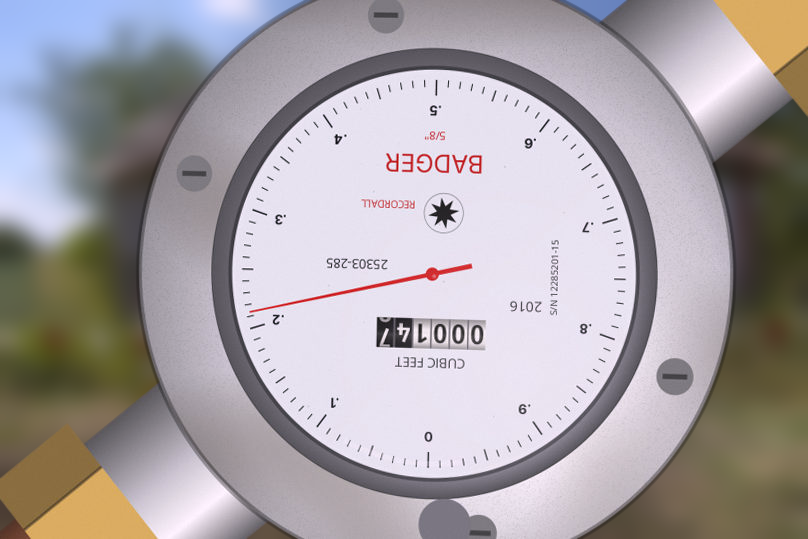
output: **147.21** ft³
